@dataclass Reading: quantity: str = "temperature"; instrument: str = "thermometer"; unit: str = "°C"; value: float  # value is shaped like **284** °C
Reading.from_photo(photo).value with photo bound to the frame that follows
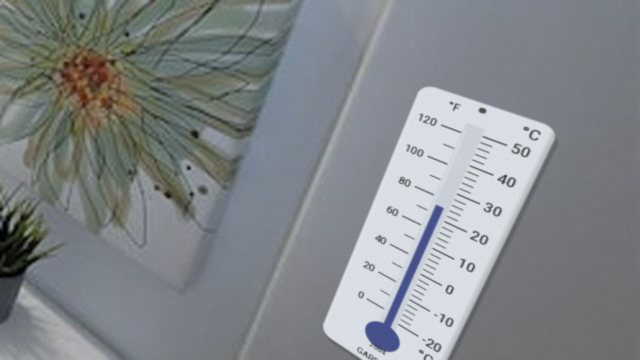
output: **24** °C
